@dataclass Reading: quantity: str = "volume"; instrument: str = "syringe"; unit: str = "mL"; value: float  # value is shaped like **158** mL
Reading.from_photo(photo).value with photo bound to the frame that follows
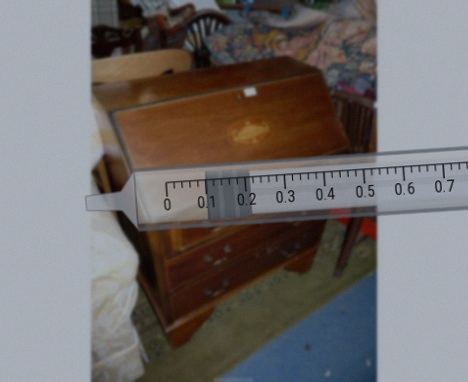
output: **0.1** mL
